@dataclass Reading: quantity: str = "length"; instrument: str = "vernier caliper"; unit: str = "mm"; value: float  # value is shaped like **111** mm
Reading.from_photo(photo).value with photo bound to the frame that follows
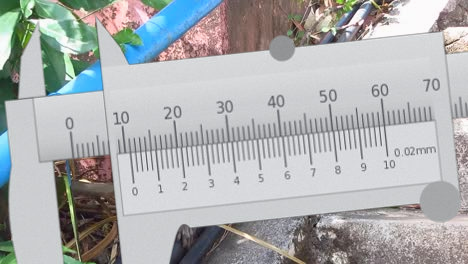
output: **11.0** mm
